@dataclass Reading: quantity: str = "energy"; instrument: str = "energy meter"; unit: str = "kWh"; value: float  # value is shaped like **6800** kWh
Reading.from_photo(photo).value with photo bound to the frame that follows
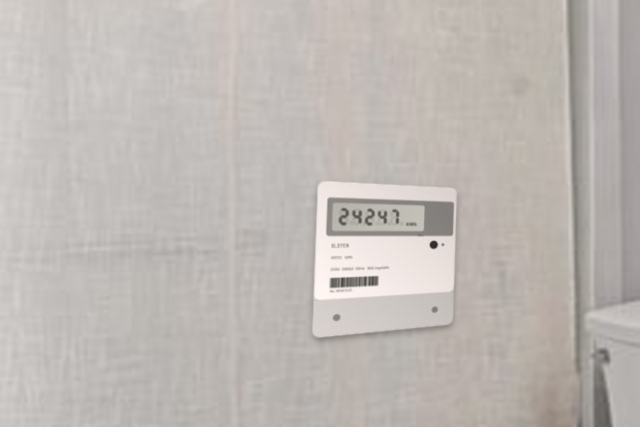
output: **24247** kWh
